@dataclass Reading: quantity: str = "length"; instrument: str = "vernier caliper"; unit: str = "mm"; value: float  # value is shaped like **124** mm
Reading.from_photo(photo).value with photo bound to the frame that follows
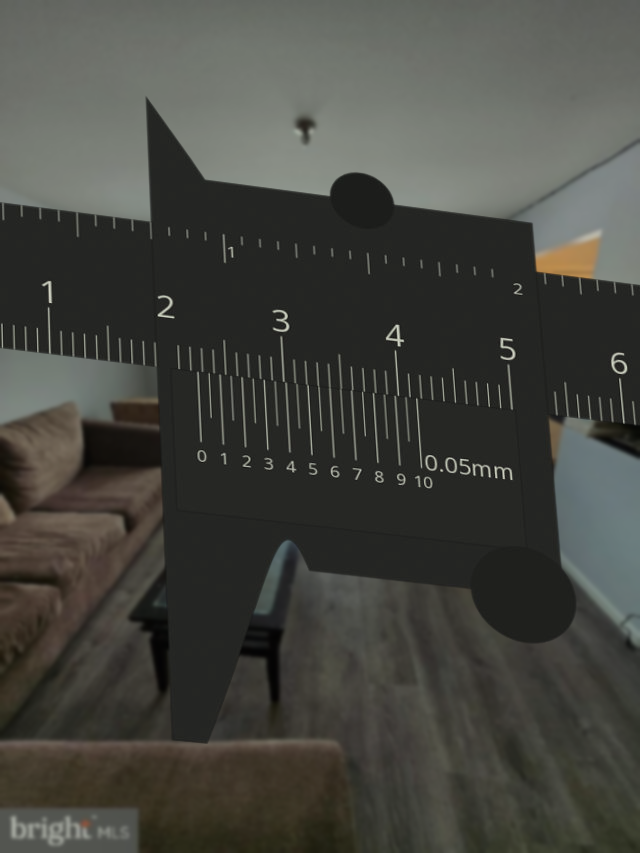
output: **22.6** mm
